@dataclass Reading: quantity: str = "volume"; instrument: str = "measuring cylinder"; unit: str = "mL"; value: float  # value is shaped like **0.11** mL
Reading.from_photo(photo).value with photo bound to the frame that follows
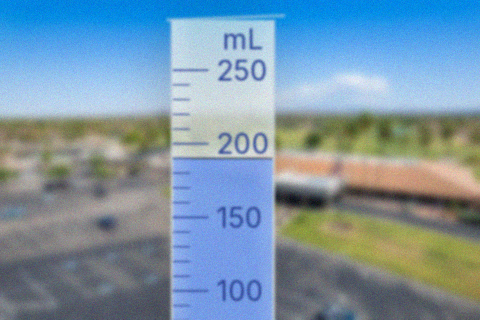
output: **190** mL
